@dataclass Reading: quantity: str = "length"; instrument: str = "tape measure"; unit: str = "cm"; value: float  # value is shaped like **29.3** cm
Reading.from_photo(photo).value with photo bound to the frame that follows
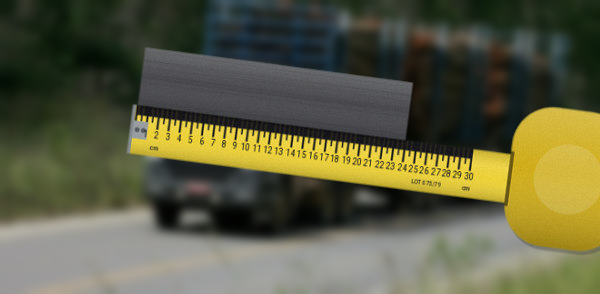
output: **24** cm
